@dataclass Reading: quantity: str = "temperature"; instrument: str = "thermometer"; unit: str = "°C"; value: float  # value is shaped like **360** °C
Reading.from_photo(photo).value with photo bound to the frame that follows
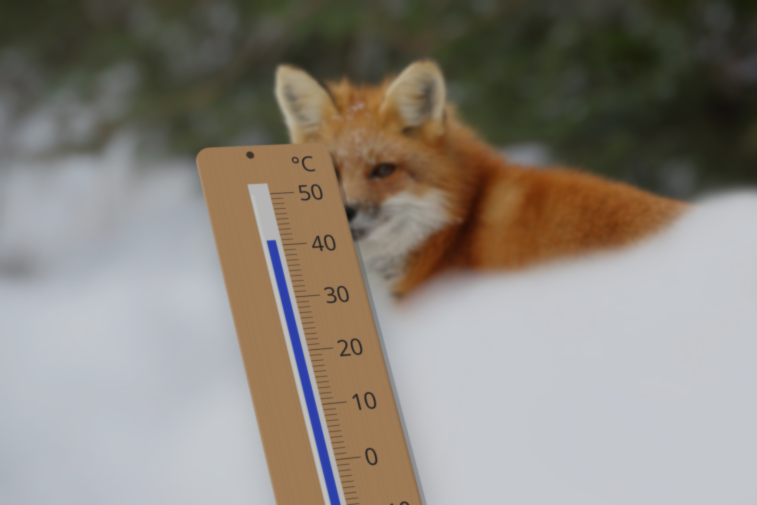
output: **41** °C
